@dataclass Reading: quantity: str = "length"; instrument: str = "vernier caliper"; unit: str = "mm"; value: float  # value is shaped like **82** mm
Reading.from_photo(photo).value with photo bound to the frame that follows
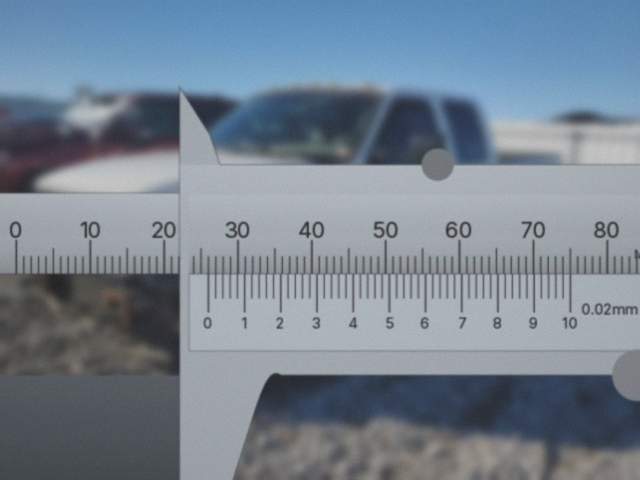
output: **26.0** mm
